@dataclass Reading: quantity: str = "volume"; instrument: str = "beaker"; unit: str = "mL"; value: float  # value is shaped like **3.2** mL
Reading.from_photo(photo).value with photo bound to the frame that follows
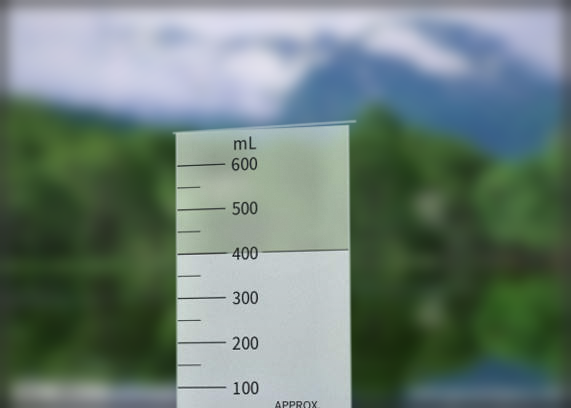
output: **400** mL
